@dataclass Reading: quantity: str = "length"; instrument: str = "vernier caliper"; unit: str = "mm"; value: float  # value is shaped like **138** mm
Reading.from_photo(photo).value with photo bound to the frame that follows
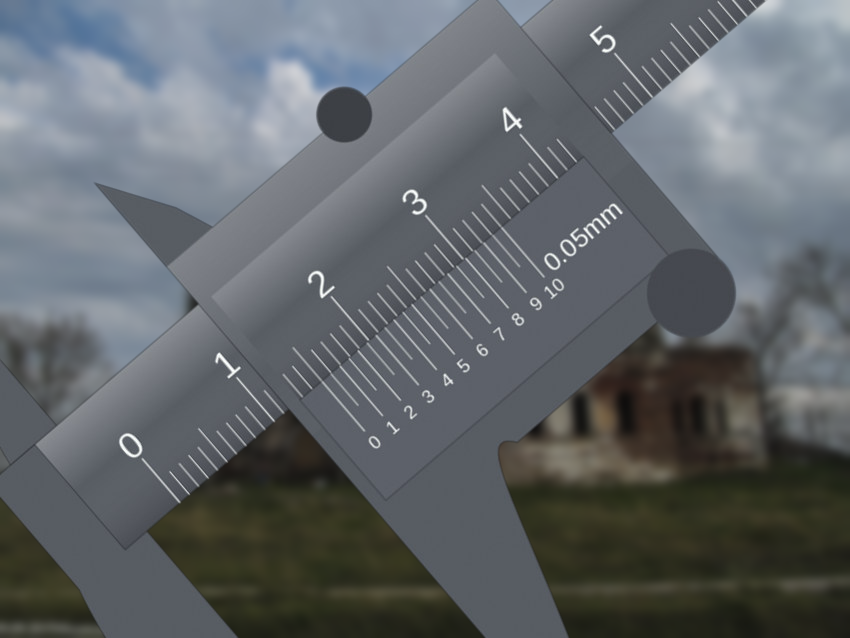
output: **15.0** mm
